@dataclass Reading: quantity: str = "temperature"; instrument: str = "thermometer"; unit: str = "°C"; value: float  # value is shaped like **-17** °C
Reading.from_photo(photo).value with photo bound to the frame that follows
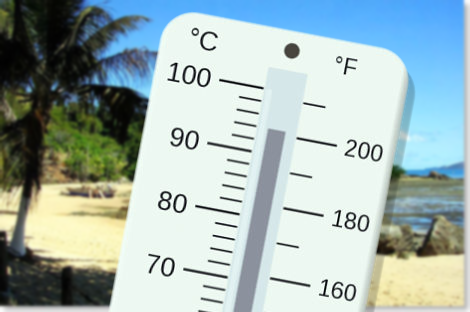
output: **94** °C
